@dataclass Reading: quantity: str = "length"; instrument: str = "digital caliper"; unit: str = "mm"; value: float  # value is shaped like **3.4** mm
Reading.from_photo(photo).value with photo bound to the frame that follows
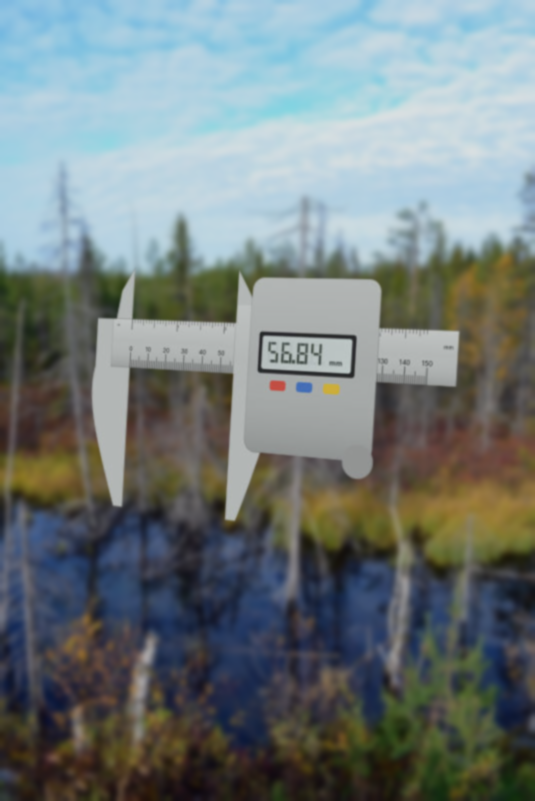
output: **56.84** mm
